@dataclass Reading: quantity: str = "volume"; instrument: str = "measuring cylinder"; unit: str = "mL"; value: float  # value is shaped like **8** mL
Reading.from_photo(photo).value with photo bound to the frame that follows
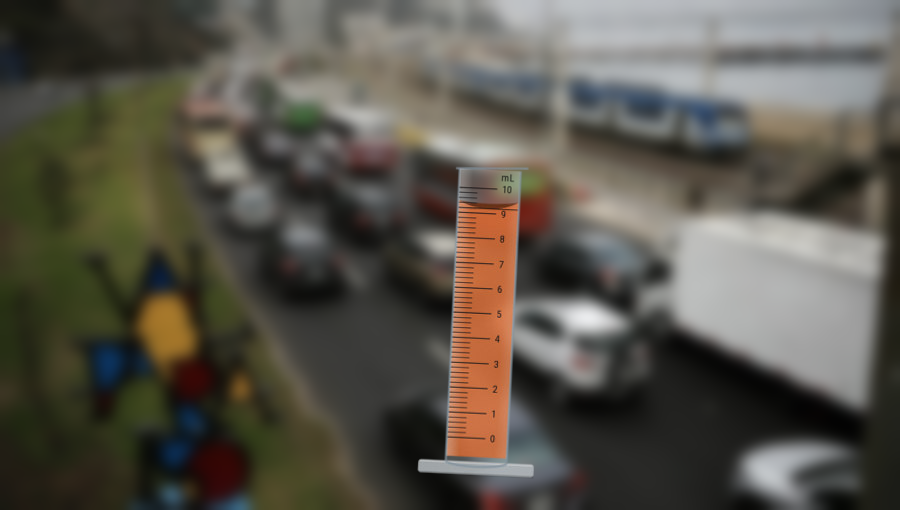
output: **9.2** mL
